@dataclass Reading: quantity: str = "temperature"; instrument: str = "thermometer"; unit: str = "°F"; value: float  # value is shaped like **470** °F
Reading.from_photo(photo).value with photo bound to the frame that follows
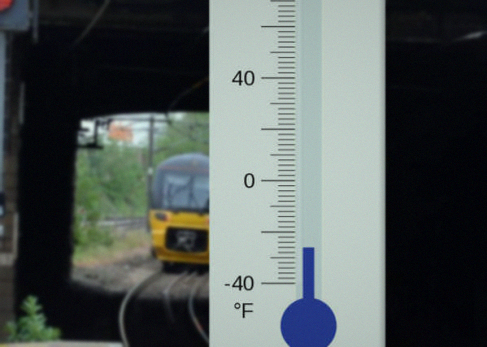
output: **-26** °F
